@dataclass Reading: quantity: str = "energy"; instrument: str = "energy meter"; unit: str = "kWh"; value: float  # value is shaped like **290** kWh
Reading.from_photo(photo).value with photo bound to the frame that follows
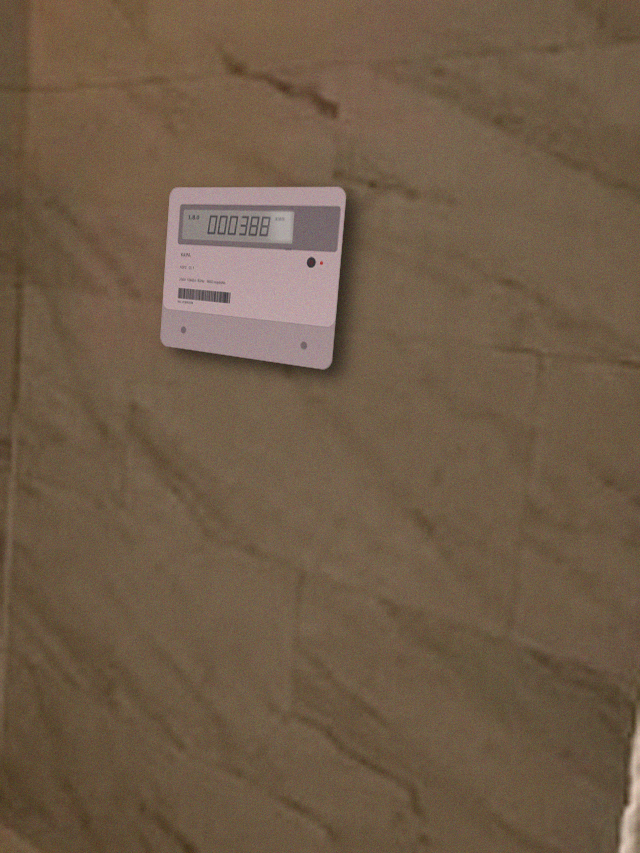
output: **388** kWh
